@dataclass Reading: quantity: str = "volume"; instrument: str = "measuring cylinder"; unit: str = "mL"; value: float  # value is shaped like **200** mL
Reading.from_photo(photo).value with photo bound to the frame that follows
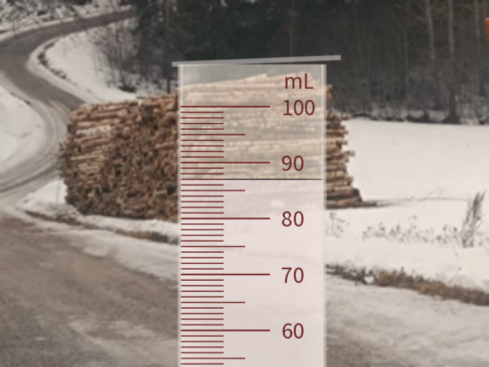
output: **87** mL
